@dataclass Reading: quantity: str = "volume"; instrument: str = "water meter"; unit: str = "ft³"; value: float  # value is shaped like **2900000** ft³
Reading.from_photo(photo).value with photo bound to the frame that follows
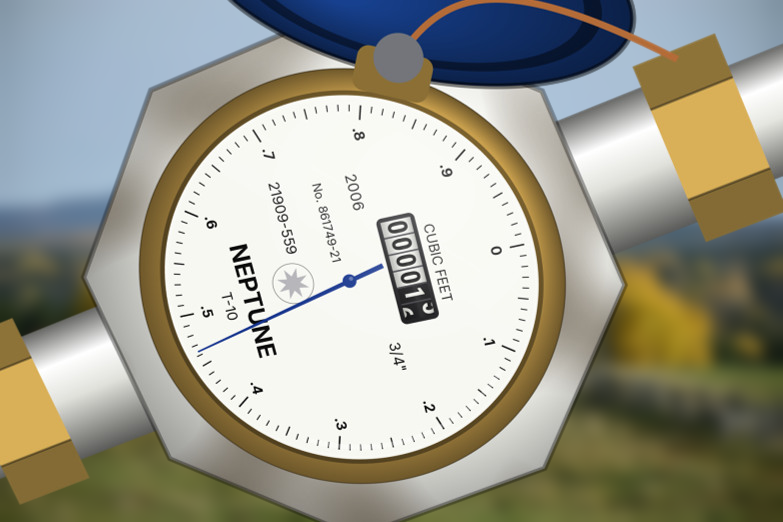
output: **15.46** ft³
